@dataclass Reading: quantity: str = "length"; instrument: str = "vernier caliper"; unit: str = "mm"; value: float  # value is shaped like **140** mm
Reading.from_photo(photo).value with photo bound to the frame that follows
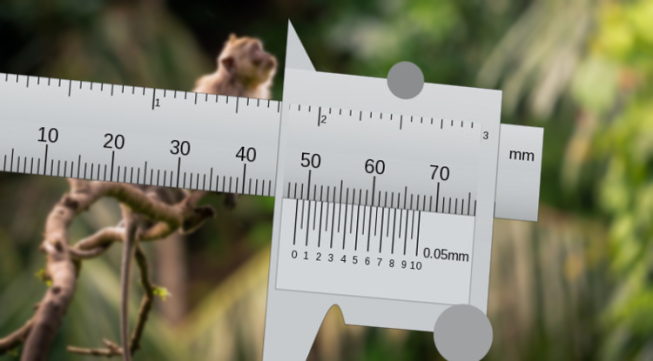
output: **48.4** mm
